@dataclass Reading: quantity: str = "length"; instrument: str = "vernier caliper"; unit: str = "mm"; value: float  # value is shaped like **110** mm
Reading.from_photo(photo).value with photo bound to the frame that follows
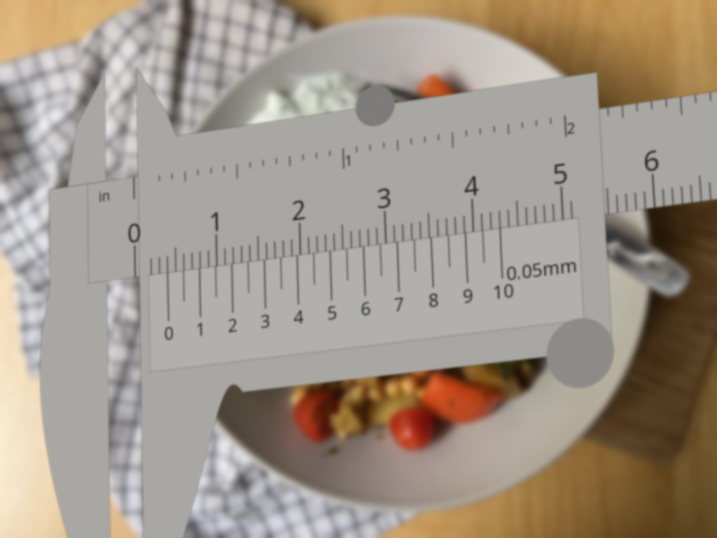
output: **4.0** mm
